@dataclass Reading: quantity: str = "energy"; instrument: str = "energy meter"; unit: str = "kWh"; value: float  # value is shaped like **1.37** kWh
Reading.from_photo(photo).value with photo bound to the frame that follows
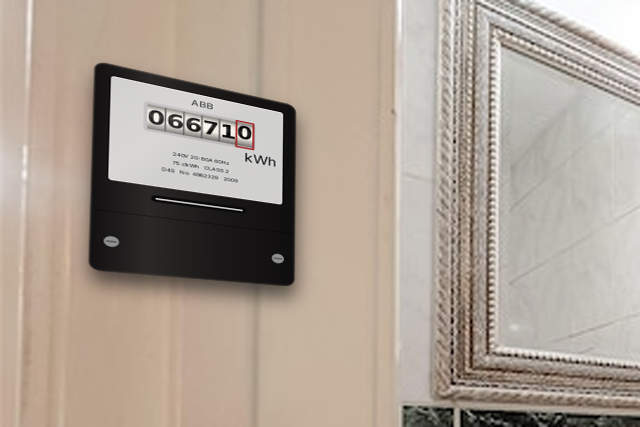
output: **6671.0** kWh
